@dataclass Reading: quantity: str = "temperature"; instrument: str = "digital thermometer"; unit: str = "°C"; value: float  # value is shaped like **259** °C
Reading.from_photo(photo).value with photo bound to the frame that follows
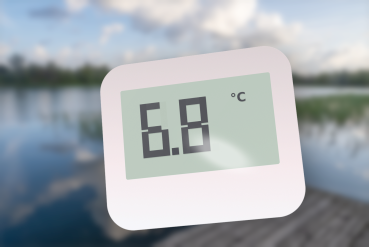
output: **6.8** °C
